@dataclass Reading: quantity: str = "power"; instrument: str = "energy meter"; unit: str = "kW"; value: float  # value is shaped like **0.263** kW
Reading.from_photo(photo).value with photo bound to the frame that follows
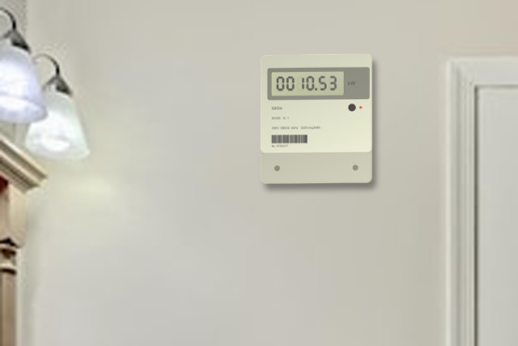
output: **10.53** kW
